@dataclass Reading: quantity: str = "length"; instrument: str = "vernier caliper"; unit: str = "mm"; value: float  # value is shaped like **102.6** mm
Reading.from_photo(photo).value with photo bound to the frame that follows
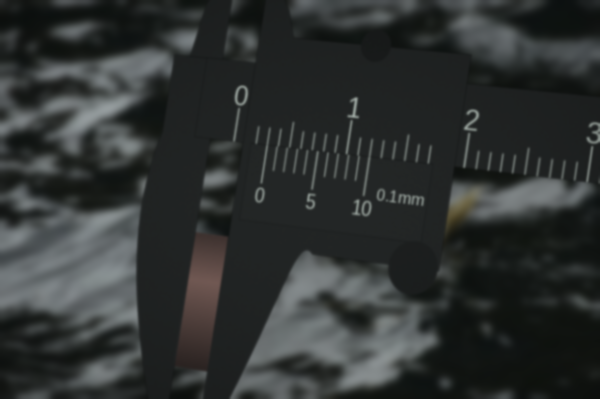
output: **3.0** mm
